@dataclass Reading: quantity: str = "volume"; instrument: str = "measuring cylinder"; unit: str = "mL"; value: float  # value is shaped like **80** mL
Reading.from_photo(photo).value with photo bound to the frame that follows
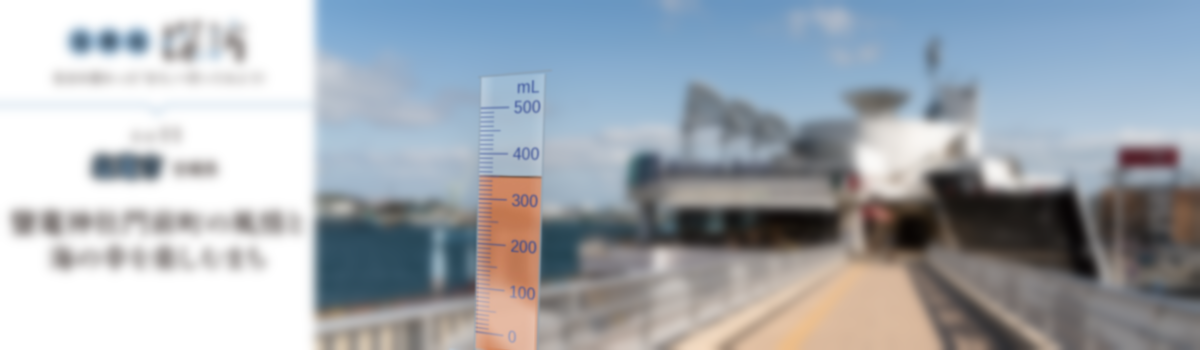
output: **350** mL
